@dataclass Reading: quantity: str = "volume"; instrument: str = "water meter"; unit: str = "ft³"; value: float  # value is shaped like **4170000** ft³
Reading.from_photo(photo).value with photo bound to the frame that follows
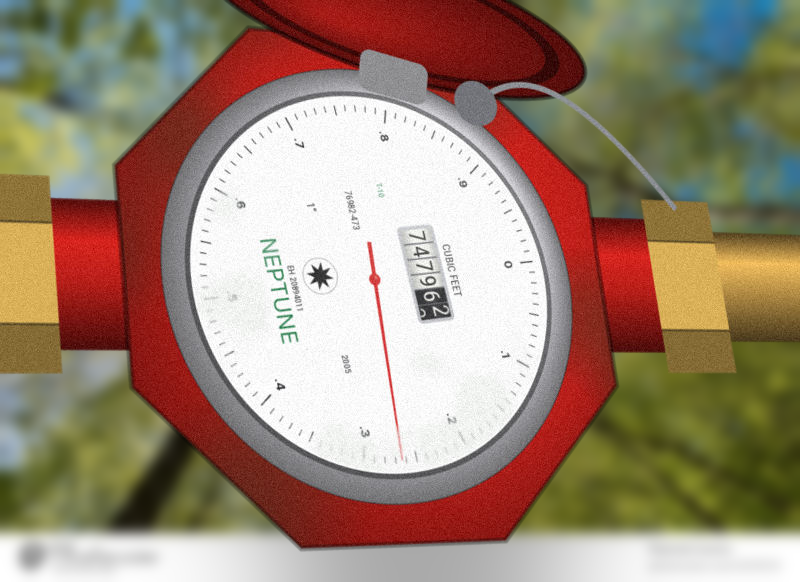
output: **747962.26** ft³
